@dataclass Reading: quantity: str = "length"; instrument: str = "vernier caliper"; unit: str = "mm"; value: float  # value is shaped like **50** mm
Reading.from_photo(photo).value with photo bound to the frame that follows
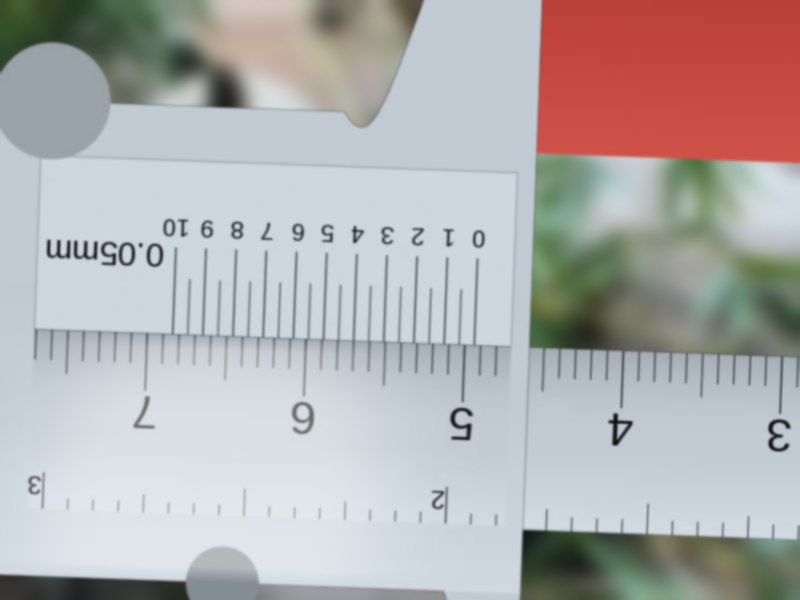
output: **49.4** mm
